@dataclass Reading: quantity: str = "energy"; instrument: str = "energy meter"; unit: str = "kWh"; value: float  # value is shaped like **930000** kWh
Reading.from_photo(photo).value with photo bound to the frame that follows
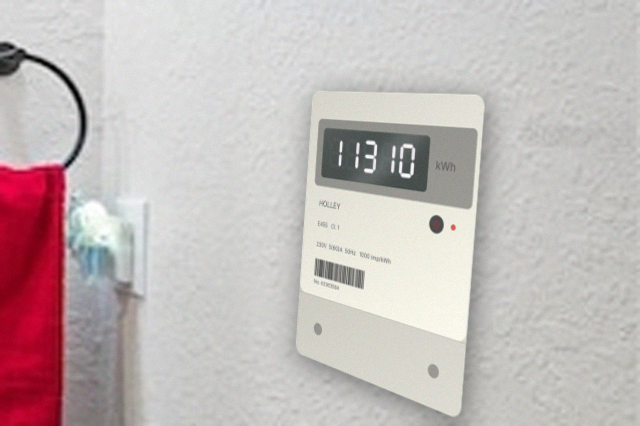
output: **11310** kWh
